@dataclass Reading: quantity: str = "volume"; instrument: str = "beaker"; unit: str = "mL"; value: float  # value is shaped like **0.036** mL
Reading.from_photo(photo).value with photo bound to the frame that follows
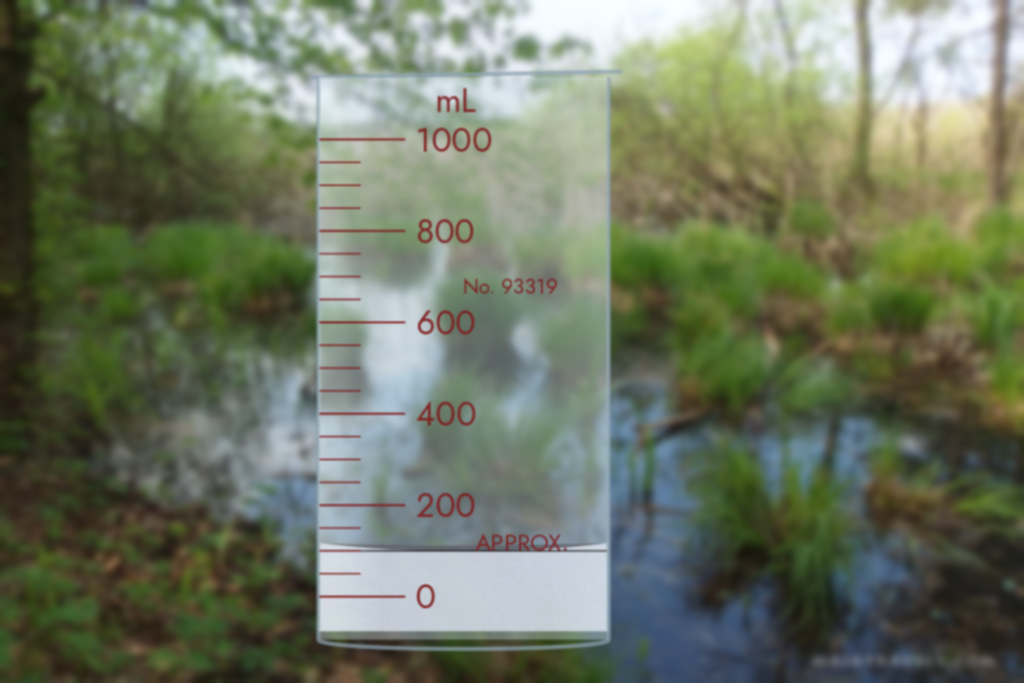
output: **100** mL
